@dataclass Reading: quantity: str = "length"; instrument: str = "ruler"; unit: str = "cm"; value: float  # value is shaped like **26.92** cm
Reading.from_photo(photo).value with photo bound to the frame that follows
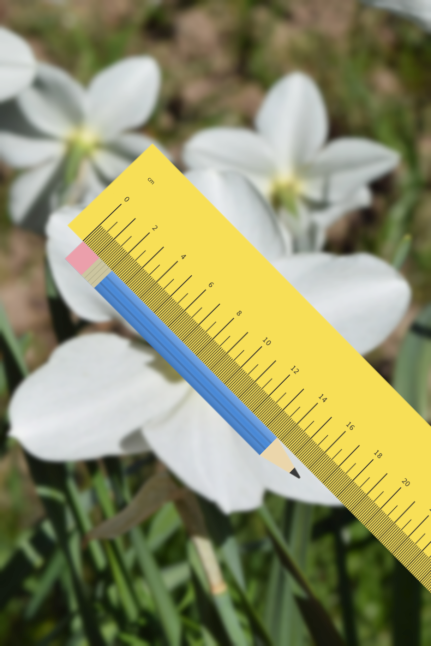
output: **16** cm
